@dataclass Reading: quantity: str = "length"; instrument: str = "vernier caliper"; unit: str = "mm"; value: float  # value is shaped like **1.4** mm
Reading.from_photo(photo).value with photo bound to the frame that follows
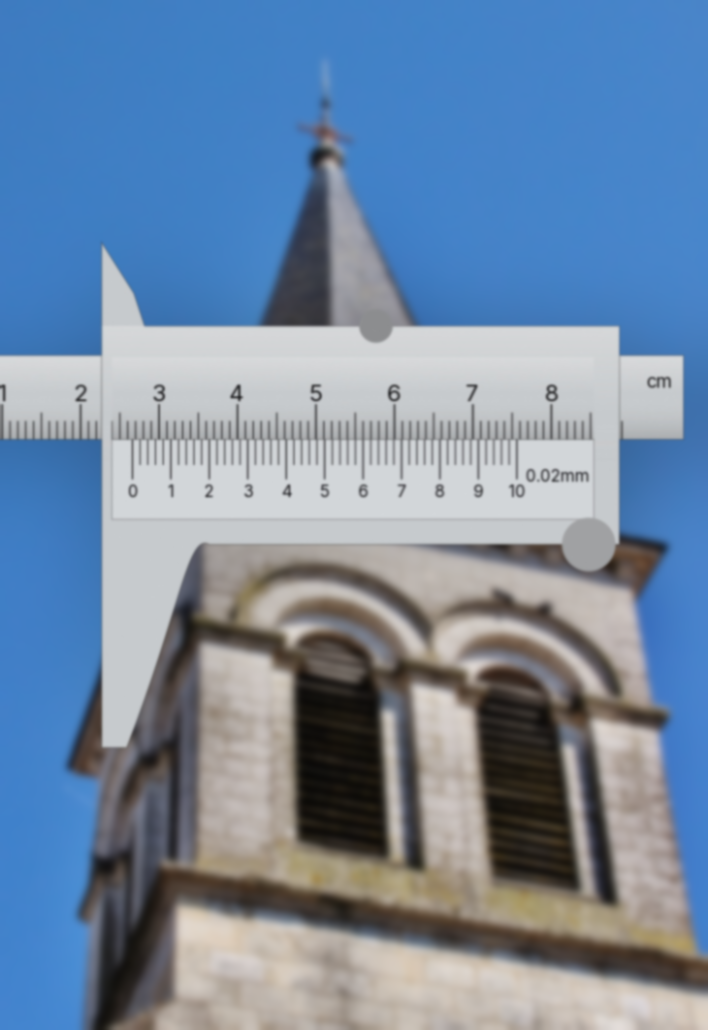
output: **26.6** mm
